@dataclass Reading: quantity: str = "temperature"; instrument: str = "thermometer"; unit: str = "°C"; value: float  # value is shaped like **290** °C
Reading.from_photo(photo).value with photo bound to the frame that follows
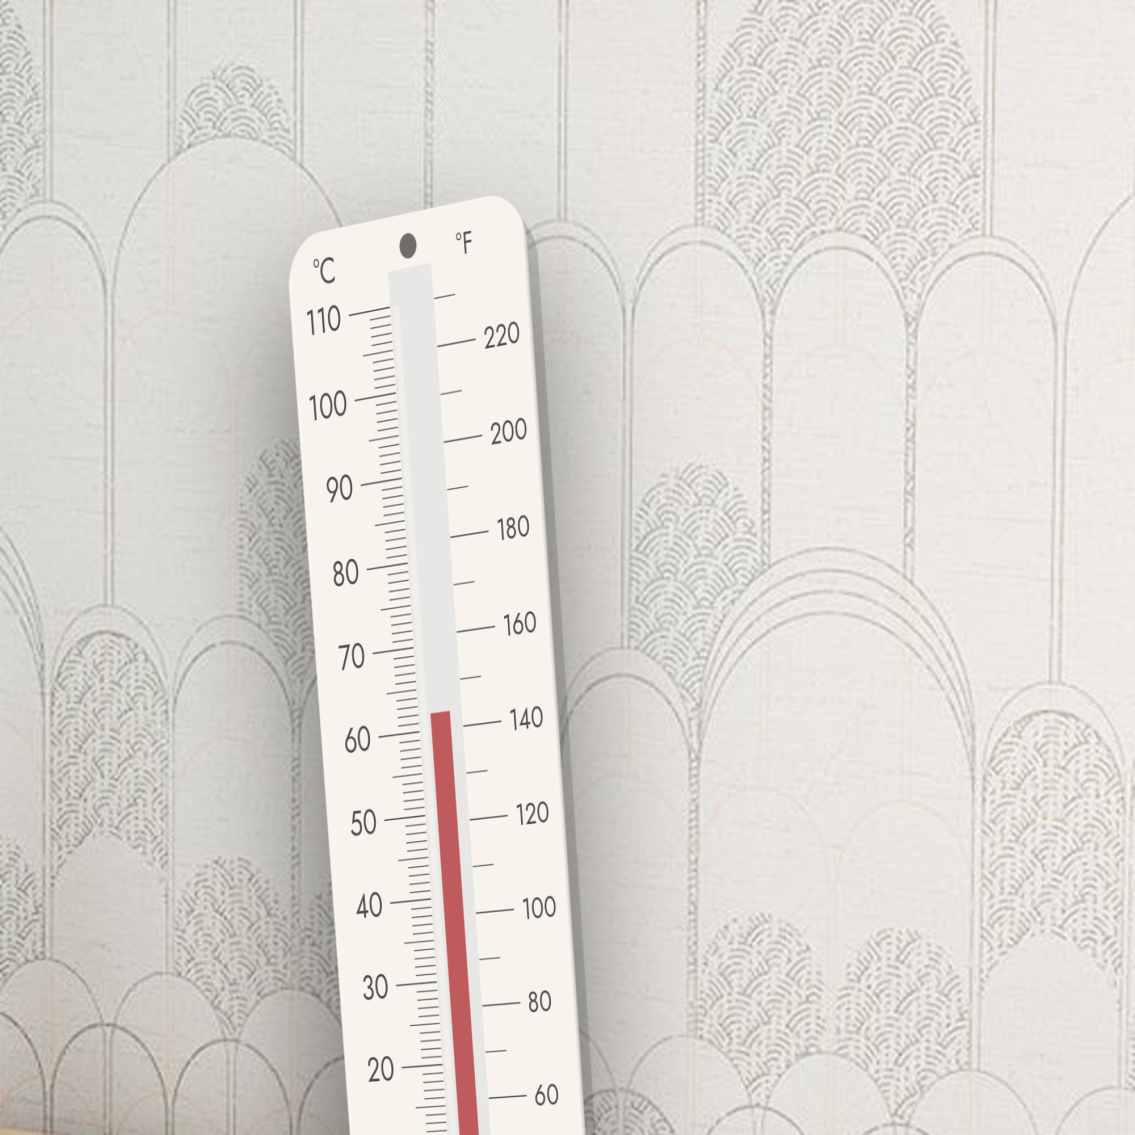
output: **62** °C
